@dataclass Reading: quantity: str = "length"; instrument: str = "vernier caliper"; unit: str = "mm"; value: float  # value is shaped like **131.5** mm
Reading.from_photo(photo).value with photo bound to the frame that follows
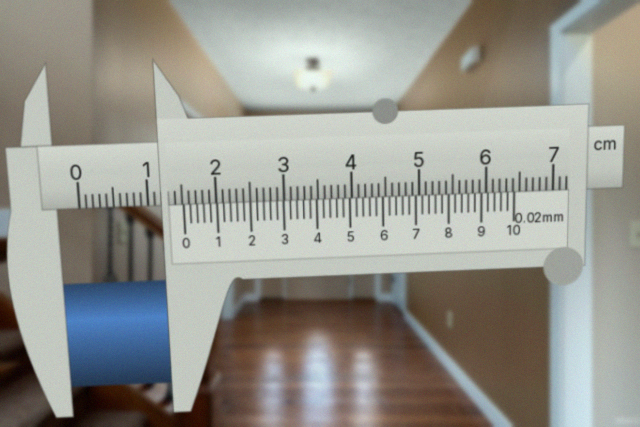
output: **15.2** mm
